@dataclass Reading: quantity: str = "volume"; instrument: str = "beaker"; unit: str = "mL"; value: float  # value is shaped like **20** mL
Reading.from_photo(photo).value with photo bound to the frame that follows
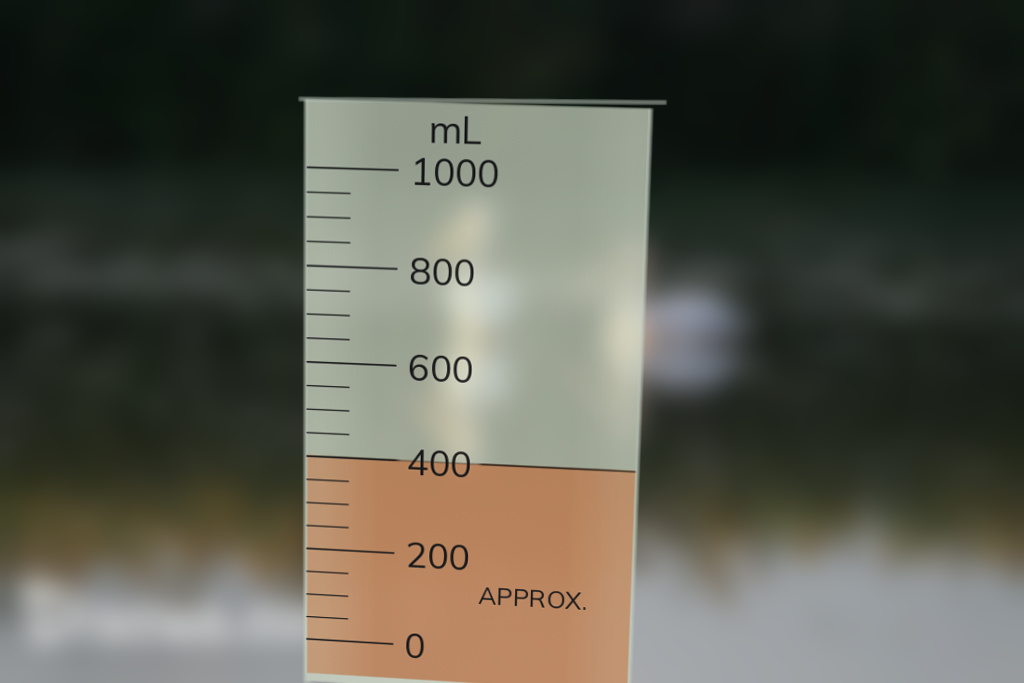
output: **400** mL
